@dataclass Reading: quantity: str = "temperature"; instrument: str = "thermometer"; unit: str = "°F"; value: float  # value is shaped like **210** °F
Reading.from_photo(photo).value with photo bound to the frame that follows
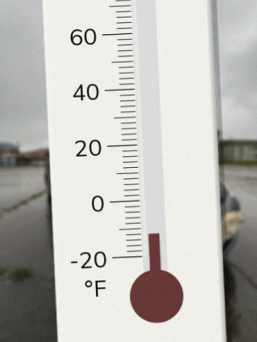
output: **-12** °F
